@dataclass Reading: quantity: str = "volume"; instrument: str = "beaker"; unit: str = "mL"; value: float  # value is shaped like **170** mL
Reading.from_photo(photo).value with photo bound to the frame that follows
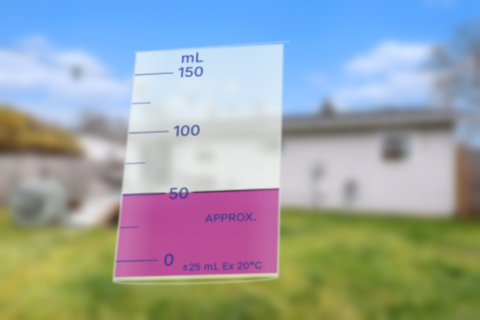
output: **50** mL
